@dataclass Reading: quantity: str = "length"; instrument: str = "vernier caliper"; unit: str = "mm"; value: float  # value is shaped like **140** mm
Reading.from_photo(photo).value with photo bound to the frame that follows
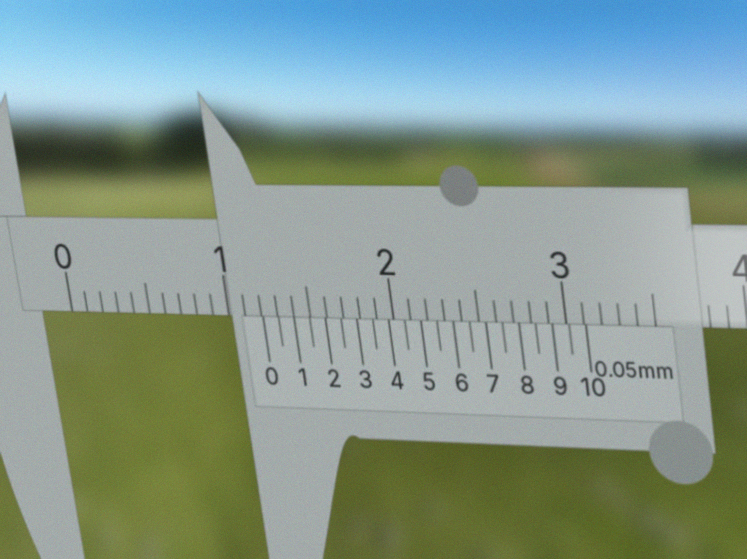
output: **12.1** mm
